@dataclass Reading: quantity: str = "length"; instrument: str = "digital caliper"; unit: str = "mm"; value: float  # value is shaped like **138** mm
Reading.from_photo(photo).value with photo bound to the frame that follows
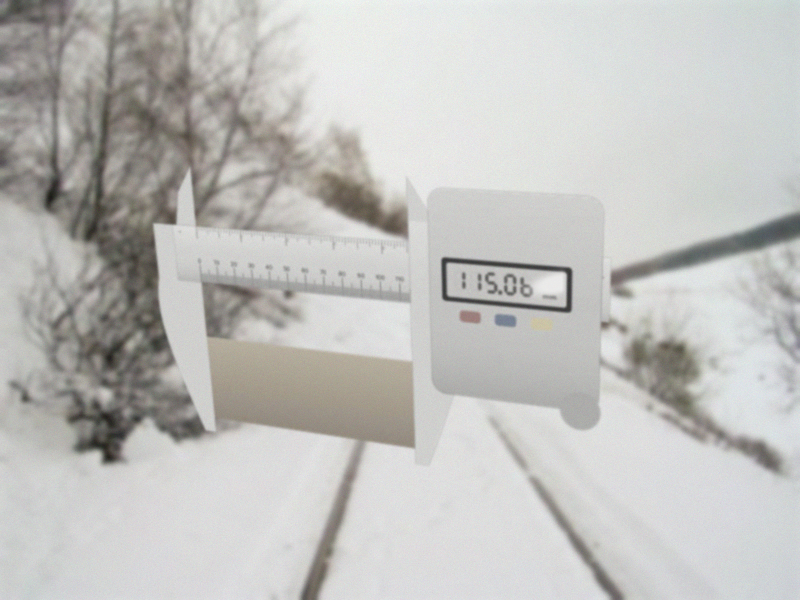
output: **115.06** mm
